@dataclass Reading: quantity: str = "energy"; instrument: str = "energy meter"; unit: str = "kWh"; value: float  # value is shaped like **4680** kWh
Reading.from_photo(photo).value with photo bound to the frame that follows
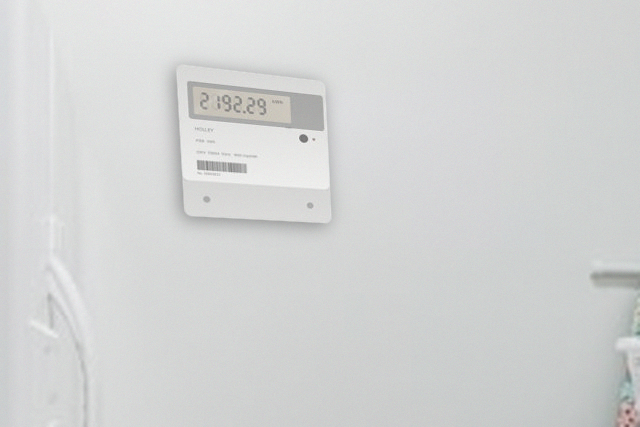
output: **2192.29** kWh
